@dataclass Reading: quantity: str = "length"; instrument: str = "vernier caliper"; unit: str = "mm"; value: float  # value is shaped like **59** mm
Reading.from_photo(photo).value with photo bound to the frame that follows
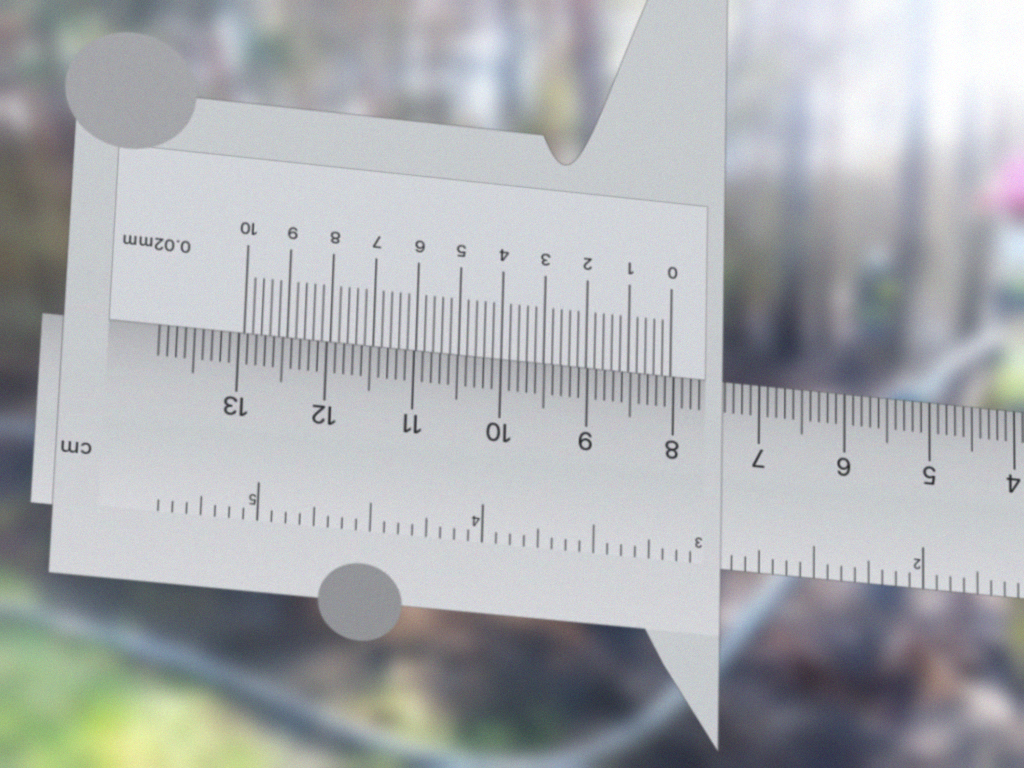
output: **80.4** mm
